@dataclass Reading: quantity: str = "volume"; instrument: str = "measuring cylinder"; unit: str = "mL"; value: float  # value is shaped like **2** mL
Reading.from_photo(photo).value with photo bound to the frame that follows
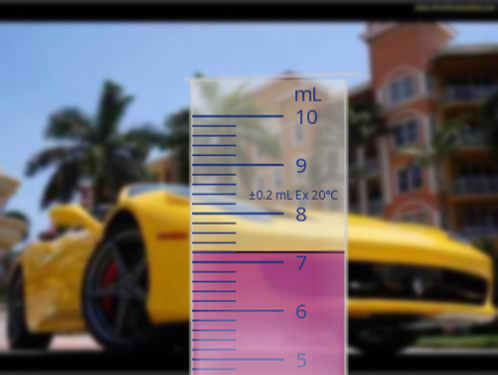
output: **7.2** mL
